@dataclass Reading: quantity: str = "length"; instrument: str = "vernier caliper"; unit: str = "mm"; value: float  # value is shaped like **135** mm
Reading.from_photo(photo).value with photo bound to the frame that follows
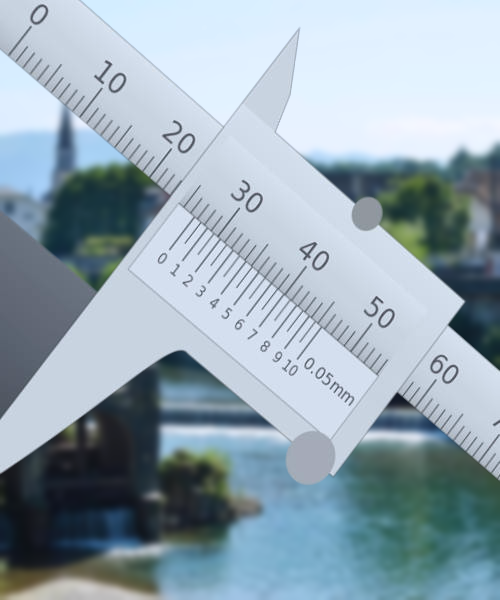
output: **26.6** mm
